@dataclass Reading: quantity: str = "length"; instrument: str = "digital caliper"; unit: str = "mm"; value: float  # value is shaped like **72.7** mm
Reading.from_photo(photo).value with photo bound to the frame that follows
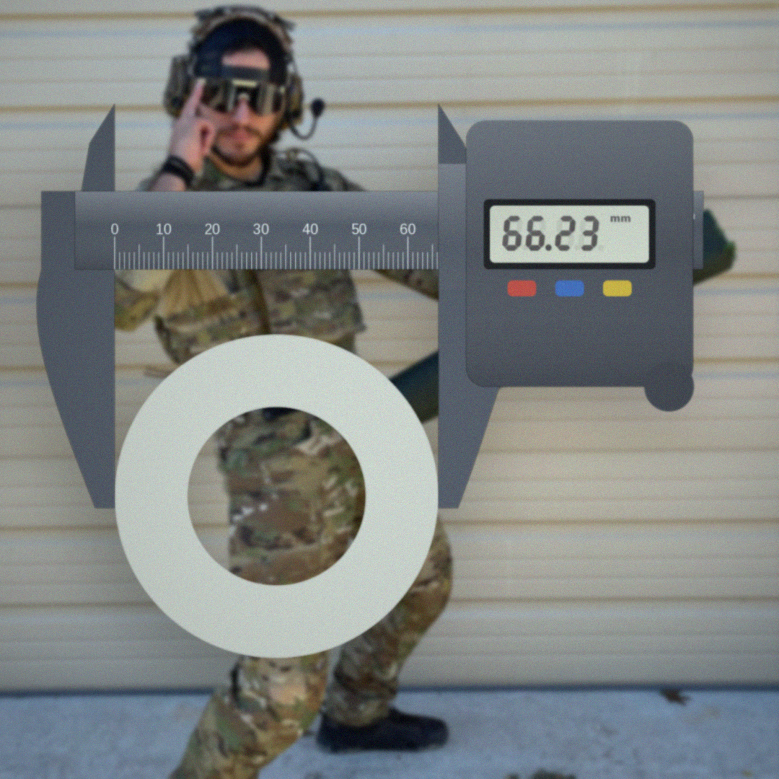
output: **66.23** mm
